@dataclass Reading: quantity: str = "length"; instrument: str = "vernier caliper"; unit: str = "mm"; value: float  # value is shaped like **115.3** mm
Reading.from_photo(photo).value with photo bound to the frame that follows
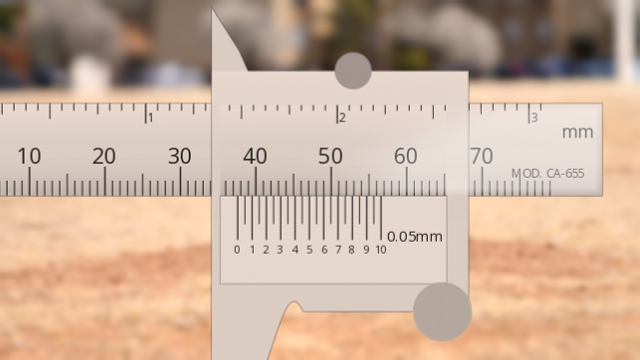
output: **37.6** mm
